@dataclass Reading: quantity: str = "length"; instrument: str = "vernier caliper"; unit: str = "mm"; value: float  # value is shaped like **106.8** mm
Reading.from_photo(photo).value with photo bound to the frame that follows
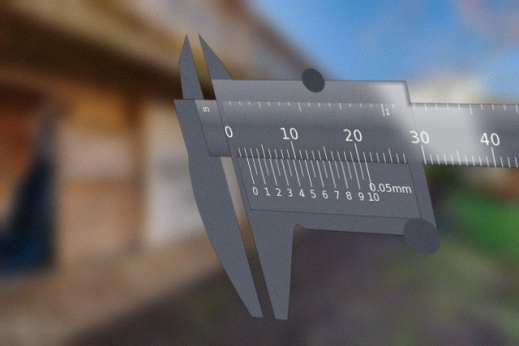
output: **2.0** mm
